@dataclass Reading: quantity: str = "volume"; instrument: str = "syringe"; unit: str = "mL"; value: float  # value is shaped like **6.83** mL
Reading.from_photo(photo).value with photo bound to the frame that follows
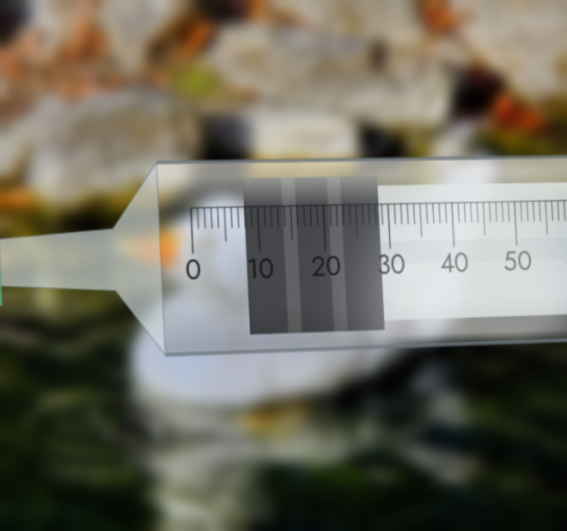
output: **8** mL
